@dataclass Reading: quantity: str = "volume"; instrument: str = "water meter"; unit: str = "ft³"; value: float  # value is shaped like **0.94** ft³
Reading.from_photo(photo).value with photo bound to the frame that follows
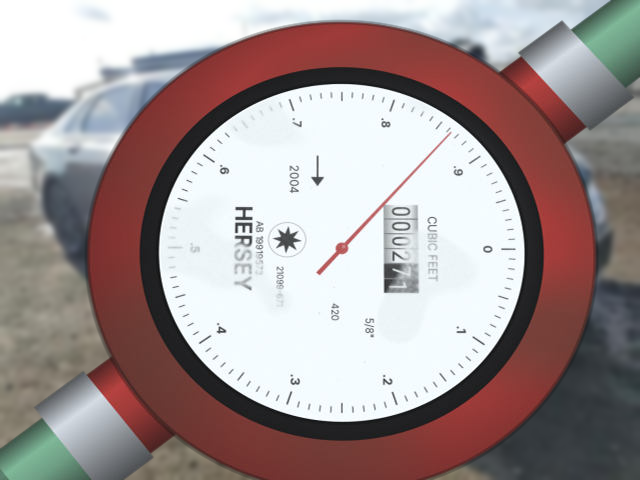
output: **270.86** ft³
